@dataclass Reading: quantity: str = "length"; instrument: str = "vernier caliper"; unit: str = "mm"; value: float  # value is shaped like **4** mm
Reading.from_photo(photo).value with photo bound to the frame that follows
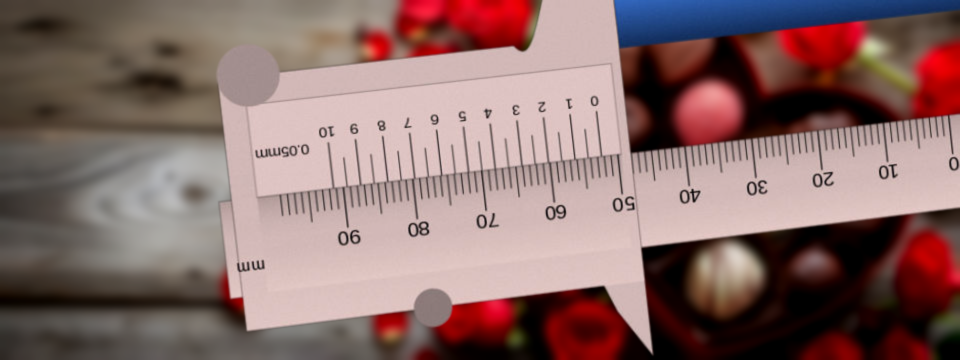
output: **52.4** mm
